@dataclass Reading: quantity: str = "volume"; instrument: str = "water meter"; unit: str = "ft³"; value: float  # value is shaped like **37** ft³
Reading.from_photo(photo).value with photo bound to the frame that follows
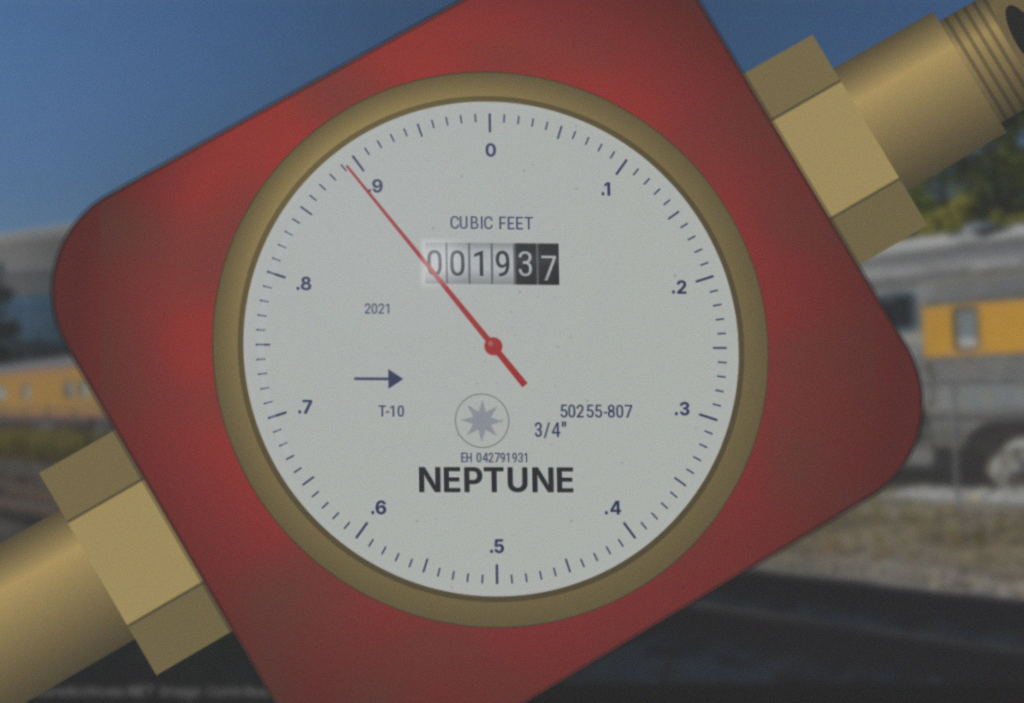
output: **1936.89** ft³
